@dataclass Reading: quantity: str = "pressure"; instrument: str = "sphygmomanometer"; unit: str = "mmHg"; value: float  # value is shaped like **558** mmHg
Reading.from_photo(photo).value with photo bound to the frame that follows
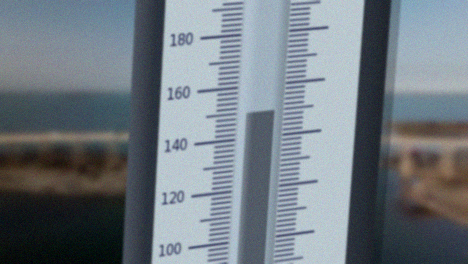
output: **150** mmHg
